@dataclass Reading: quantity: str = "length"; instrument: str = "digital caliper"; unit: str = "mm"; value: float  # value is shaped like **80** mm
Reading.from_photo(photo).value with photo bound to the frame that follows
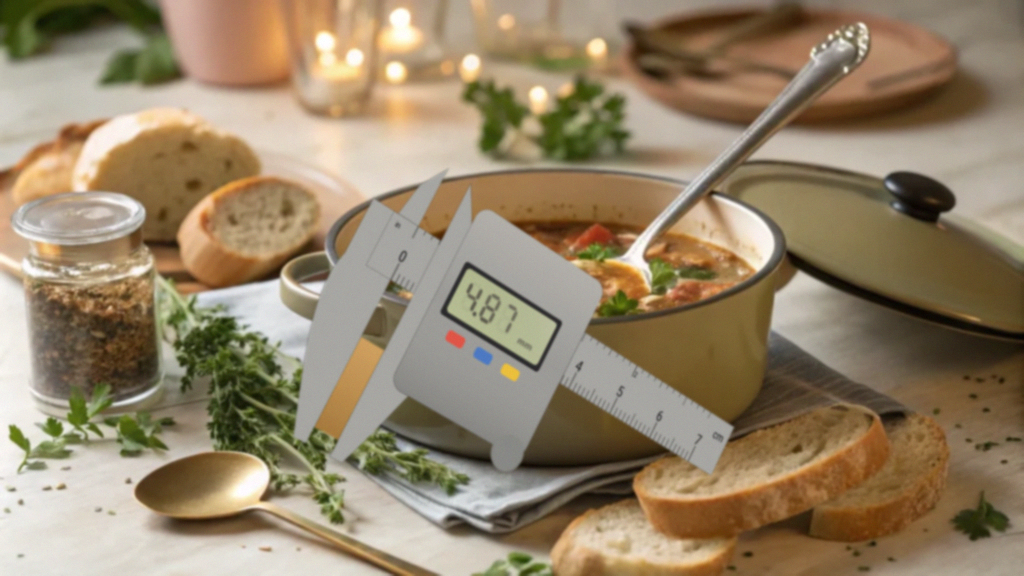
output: **4.87** mm
